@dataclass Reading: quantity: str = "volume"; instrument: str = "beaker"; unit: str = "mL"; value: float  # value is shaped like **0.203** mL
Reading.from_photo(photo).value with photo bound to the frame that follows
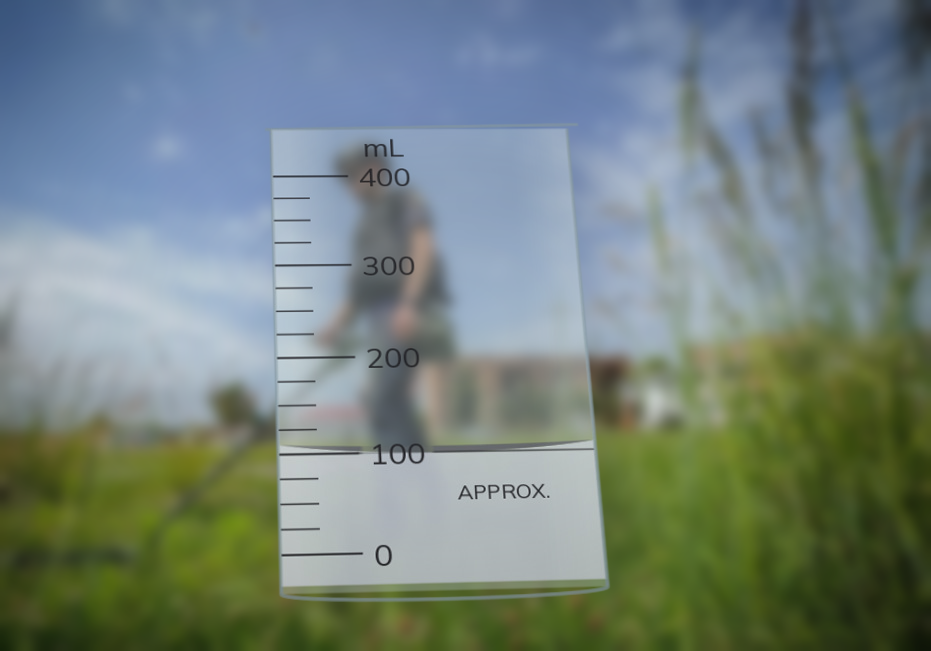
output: **100** mL
